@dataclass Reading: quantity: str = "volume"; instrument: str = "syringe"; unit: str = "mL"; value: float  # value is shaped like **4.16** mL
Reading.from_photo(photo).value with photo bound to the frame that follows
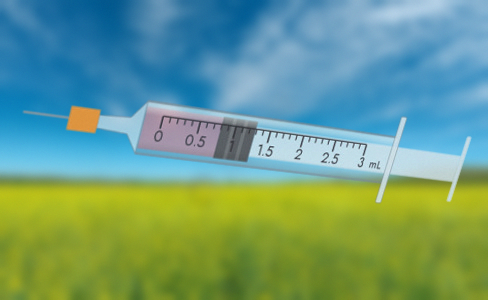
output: **0.8** mL
